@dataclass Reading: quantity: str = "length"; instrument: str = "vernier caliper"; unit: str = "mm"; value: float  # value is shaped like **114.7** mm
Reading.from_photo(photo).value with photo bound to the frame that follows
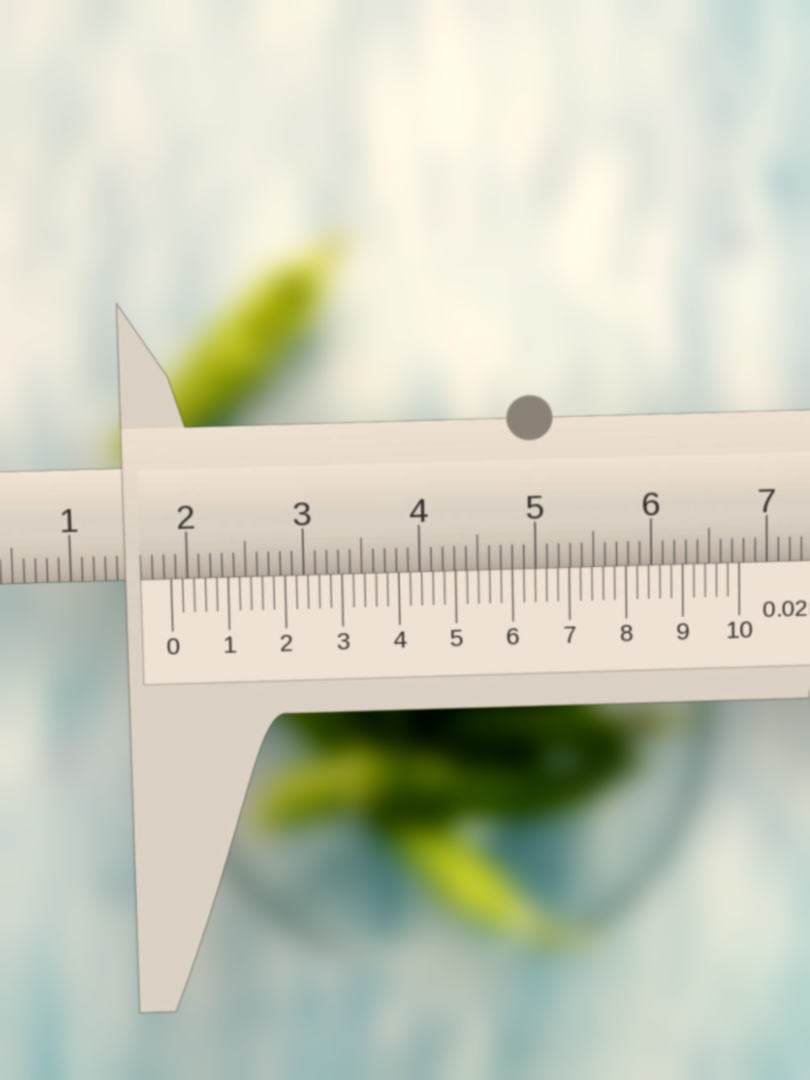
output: **18.6** mm
